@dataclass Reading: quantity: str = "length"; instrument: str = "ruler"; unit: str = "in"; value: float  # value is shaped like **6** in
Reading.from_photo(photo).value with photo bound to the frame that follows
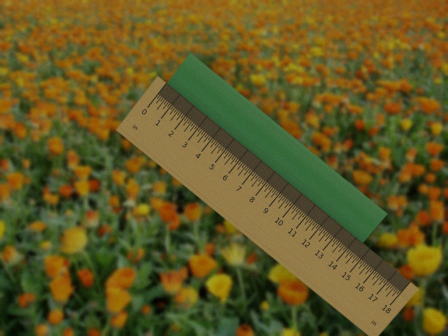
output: **14.5** in
